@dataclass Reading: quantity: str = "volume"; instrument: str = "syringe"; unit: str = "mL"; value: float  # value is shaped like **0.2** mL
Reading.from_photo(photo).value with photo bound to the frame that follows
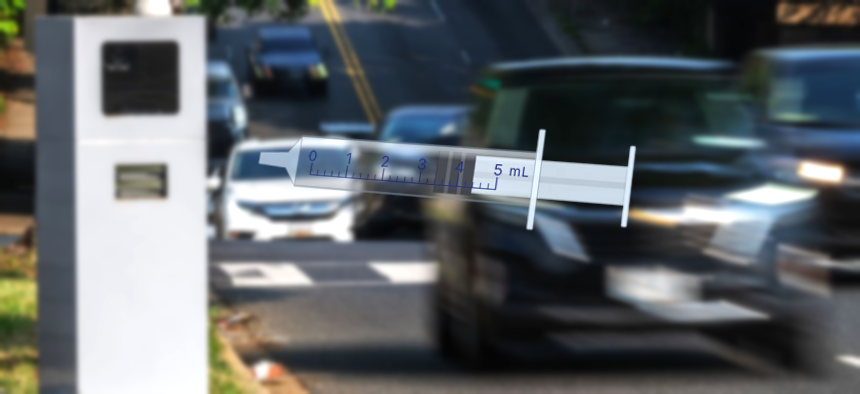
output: **3.4** mL
